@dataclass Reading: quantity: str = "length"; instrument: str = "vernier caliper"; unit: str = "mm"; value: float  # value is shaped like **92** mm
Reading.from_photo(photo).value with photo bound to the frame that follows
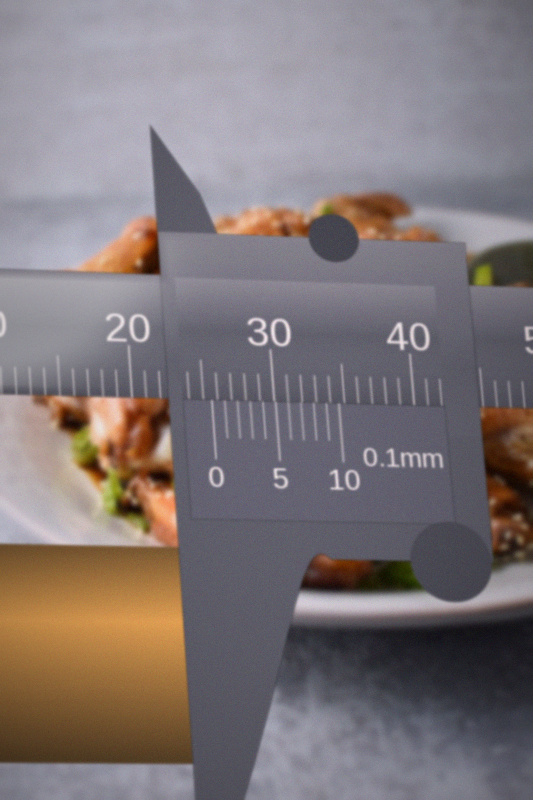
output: **25.6** mm
